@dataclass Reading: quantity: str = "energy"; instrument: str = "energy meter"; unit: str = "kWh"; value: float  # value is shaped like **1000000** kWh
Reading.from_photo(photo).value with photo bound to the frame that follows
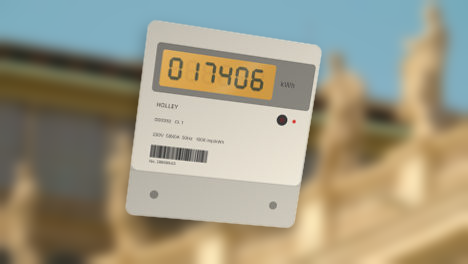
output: **17406** kWh
